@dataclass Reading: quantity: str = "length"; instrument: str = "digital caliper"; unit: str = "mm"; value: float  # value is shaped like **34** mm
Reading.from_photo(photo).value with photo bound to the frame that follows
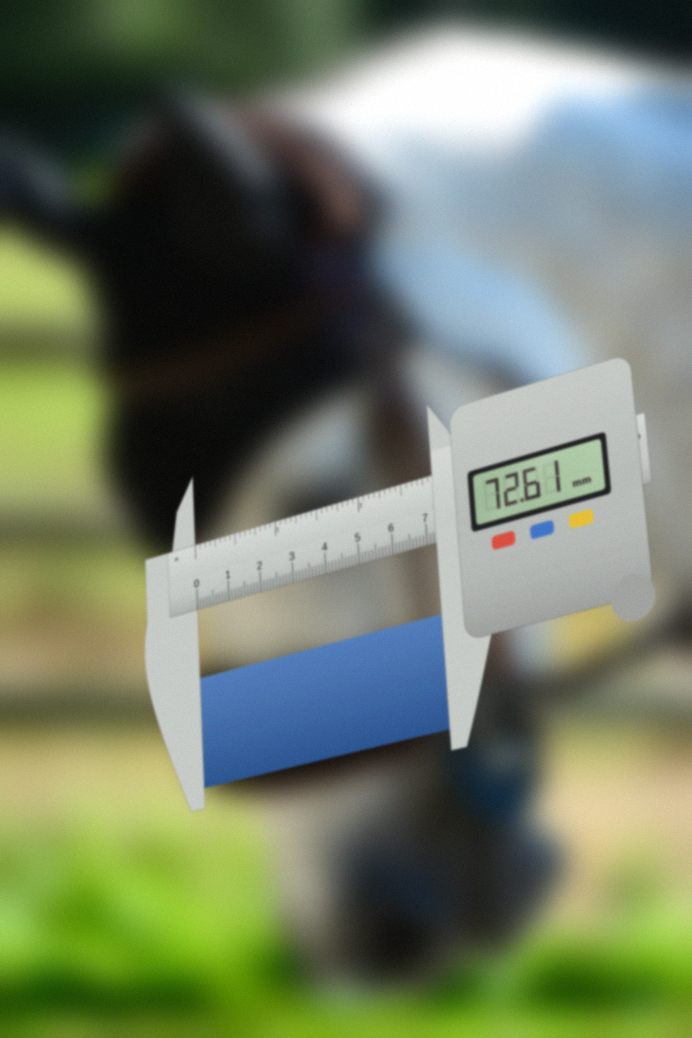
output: **72.61** mm
